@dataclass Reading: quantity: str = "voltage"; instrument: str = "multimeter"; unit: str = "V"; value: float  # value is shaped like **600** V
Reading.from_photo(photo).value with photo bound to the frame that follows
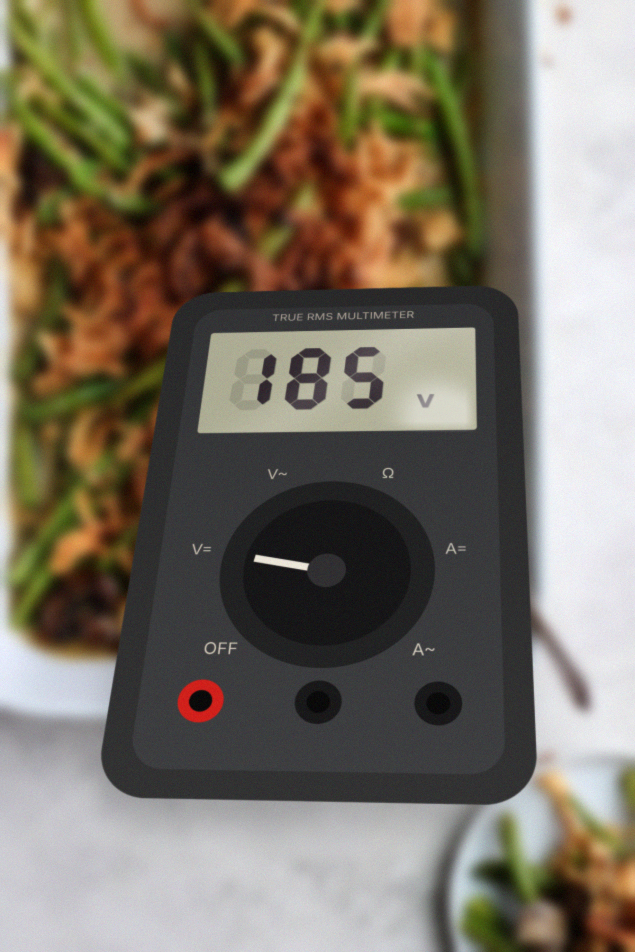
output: **185** V
